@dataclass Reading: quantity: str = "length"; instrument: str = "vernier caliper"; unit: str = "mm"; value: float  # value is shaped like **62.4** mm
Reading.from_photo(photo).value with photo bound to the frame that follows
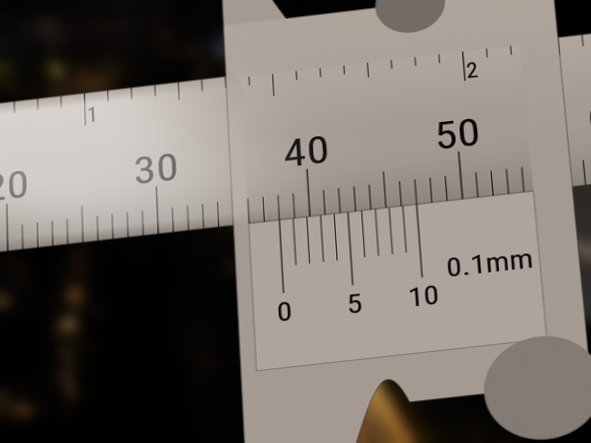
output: **38.0** mm
